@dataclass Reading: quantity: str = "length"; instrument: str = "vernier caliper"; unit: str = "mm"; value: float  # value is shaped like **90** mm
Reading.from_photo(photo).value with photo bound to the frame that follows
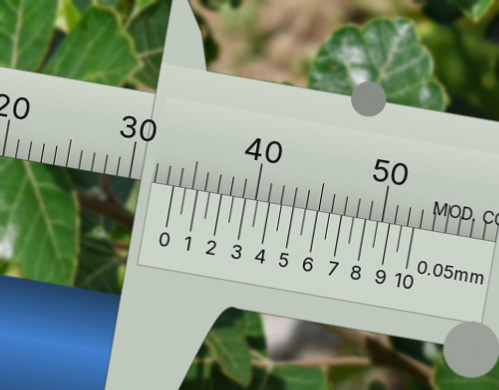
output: **33.5** mm
